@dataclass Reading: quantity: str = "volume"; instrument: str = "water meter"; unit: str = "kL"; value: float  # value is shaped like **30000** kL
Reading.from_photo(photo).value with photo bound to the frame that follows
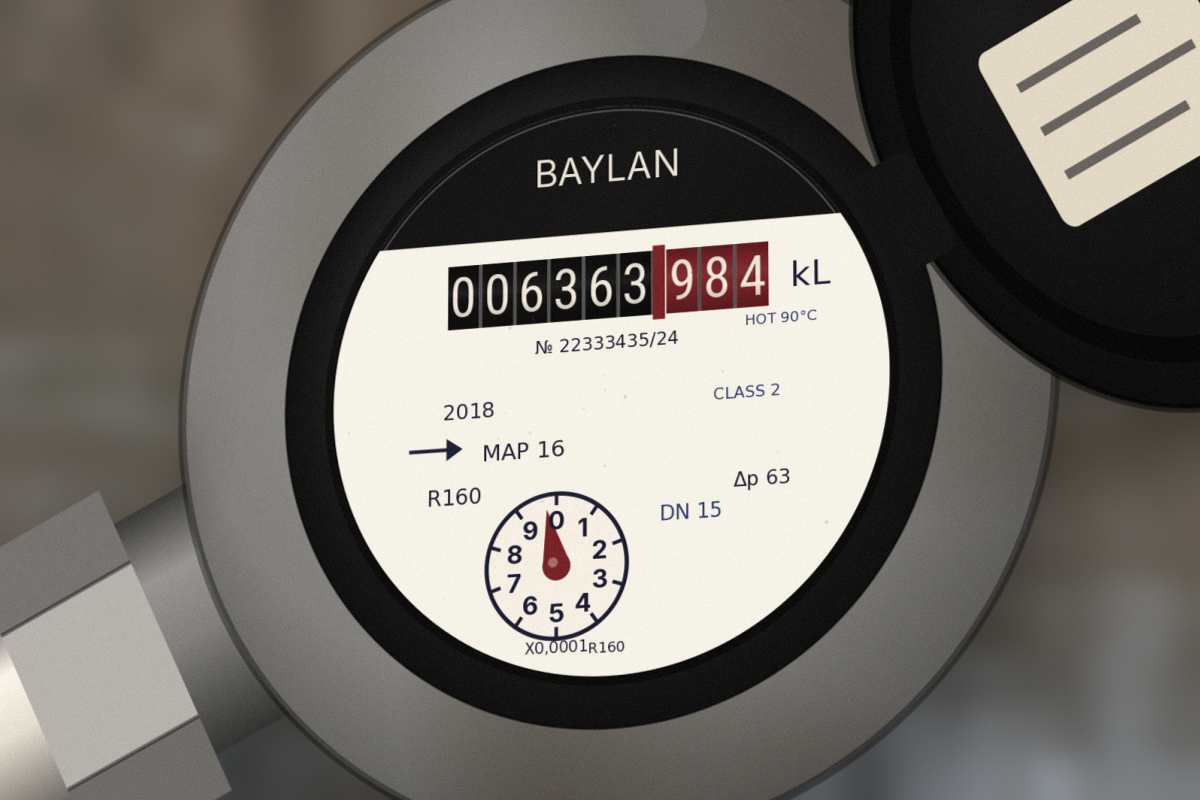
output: **6363.9839** kL
